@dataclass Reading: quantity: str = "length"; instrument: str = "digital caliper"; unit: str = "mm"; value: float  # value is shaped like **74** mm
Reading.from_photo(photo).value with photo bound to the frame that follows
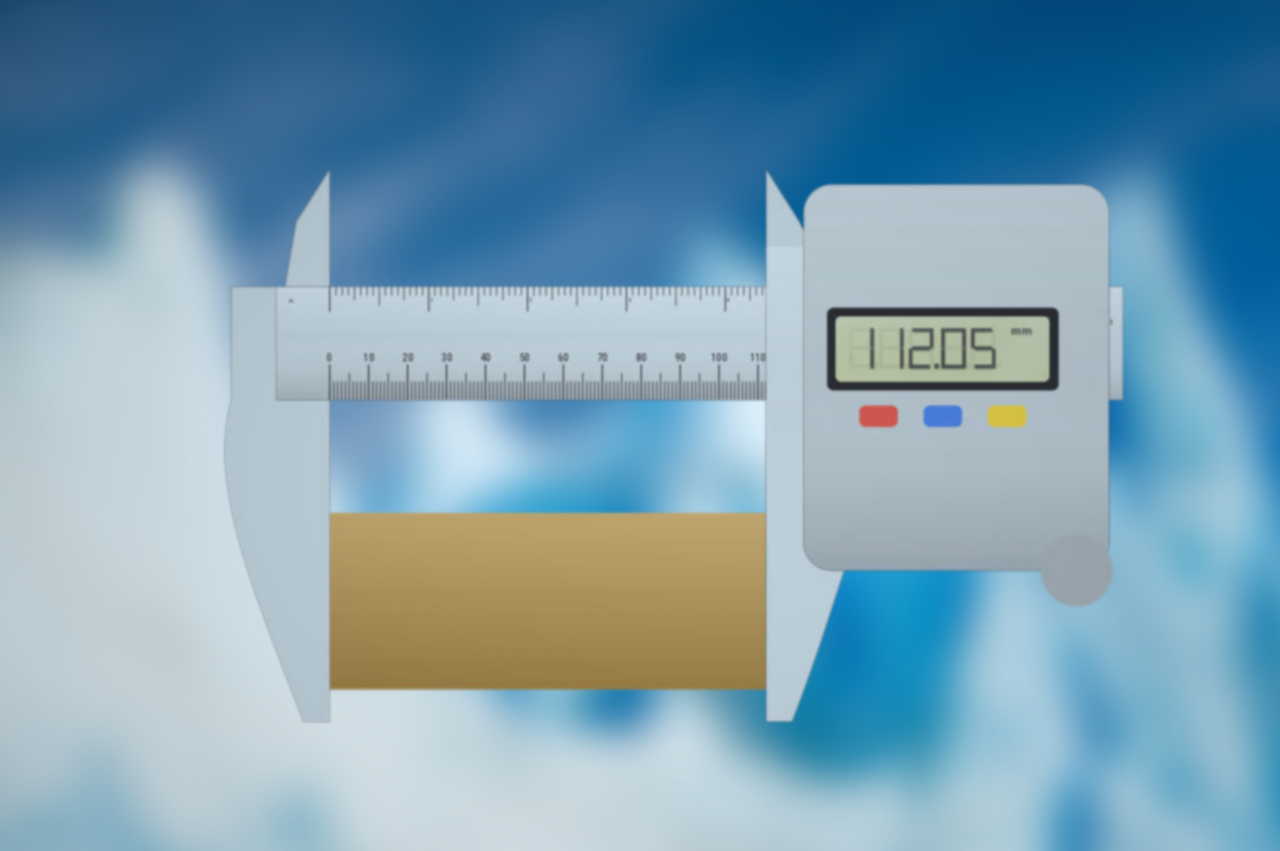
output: **112.05** mm
